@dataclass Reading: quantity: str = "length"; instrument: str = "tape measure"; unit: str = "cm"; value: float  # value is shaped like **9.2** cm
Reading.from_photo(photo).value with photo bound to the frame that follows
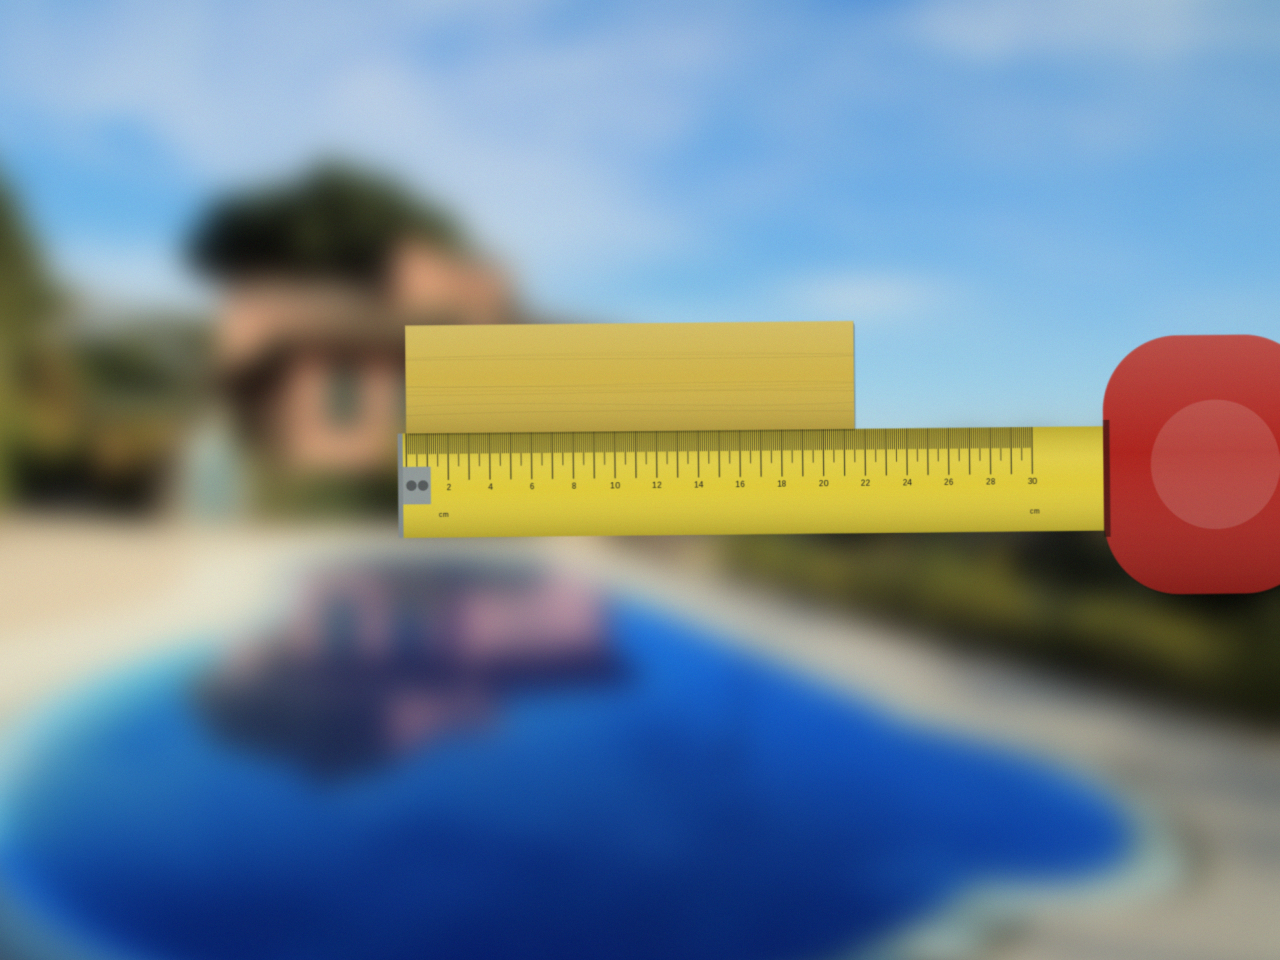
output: **21.5** cm
